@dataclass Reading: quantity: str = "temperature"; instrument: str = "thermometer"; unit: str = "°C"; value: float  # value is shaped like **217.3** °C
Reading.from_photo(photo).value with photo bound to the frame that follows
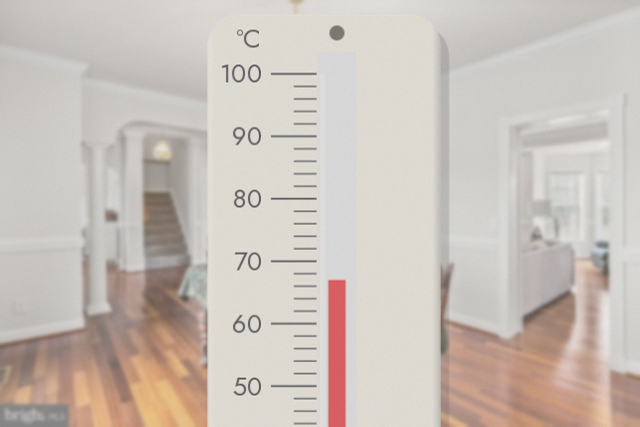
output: **67** °C
